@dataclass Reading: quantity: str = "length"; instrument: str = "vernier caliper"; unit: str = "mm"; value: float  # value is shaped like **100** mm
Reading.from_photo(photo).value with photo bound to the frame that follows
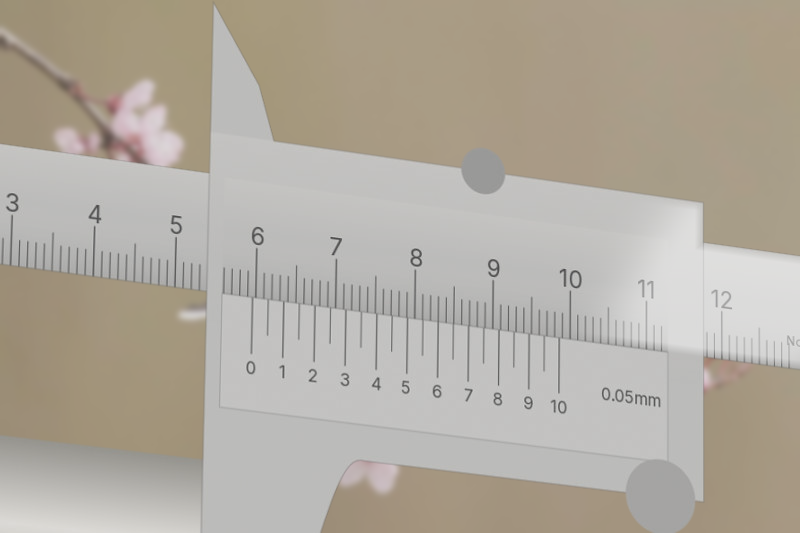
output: **59.6** mm
